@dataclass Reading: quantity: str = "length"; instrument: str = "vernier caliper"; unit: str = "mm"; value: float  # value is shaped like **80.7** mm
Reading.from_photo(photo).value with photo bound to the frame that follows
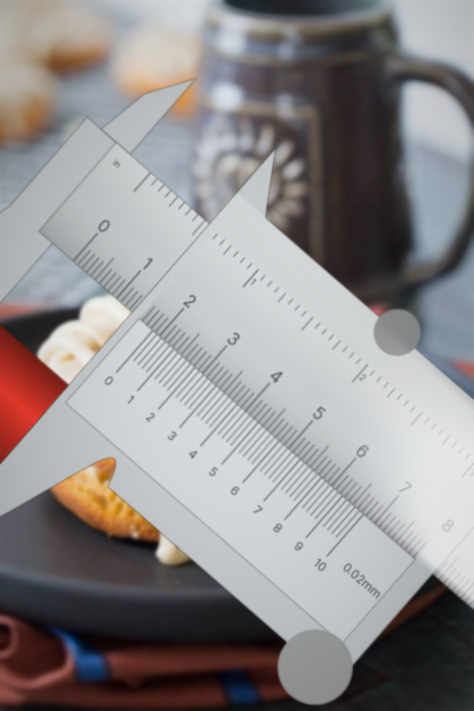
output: **18.5** mm
